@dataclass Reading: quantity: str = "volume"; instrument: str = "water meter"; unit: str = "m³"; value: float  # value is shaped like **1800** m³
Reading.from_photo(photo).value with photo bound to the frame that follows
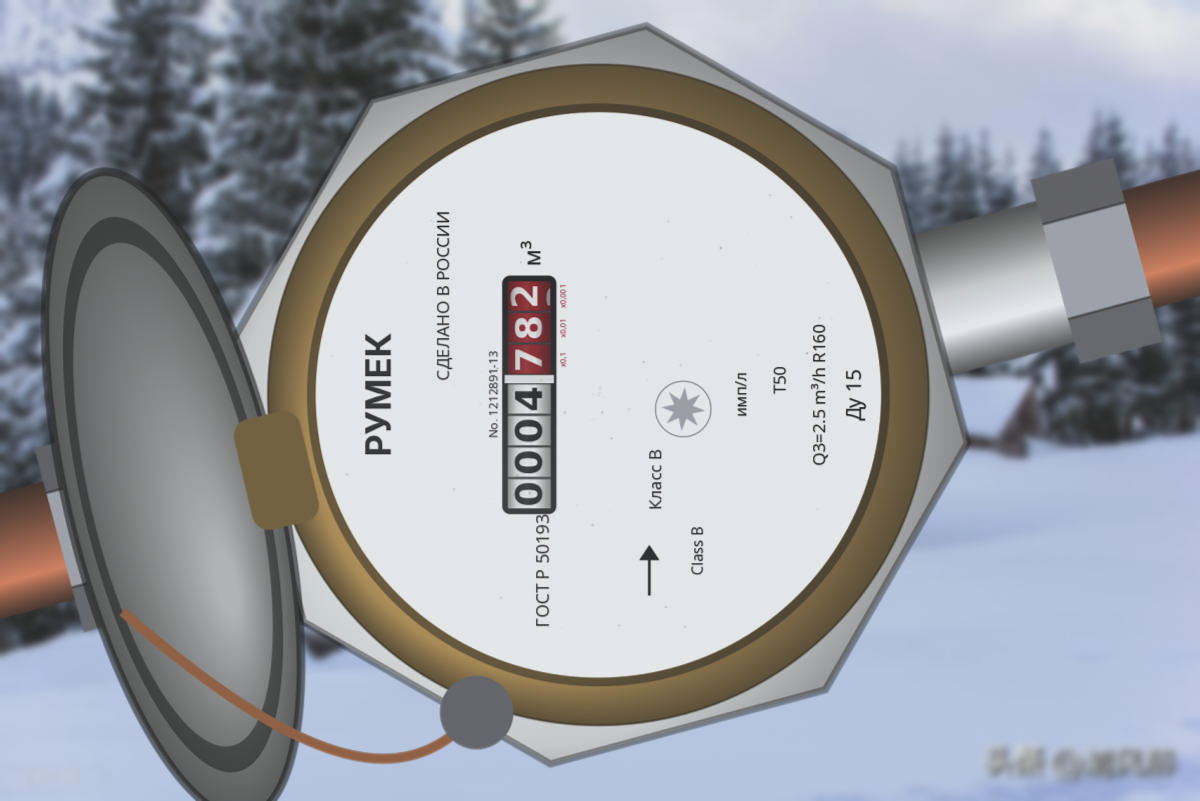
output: **4.782** m³
